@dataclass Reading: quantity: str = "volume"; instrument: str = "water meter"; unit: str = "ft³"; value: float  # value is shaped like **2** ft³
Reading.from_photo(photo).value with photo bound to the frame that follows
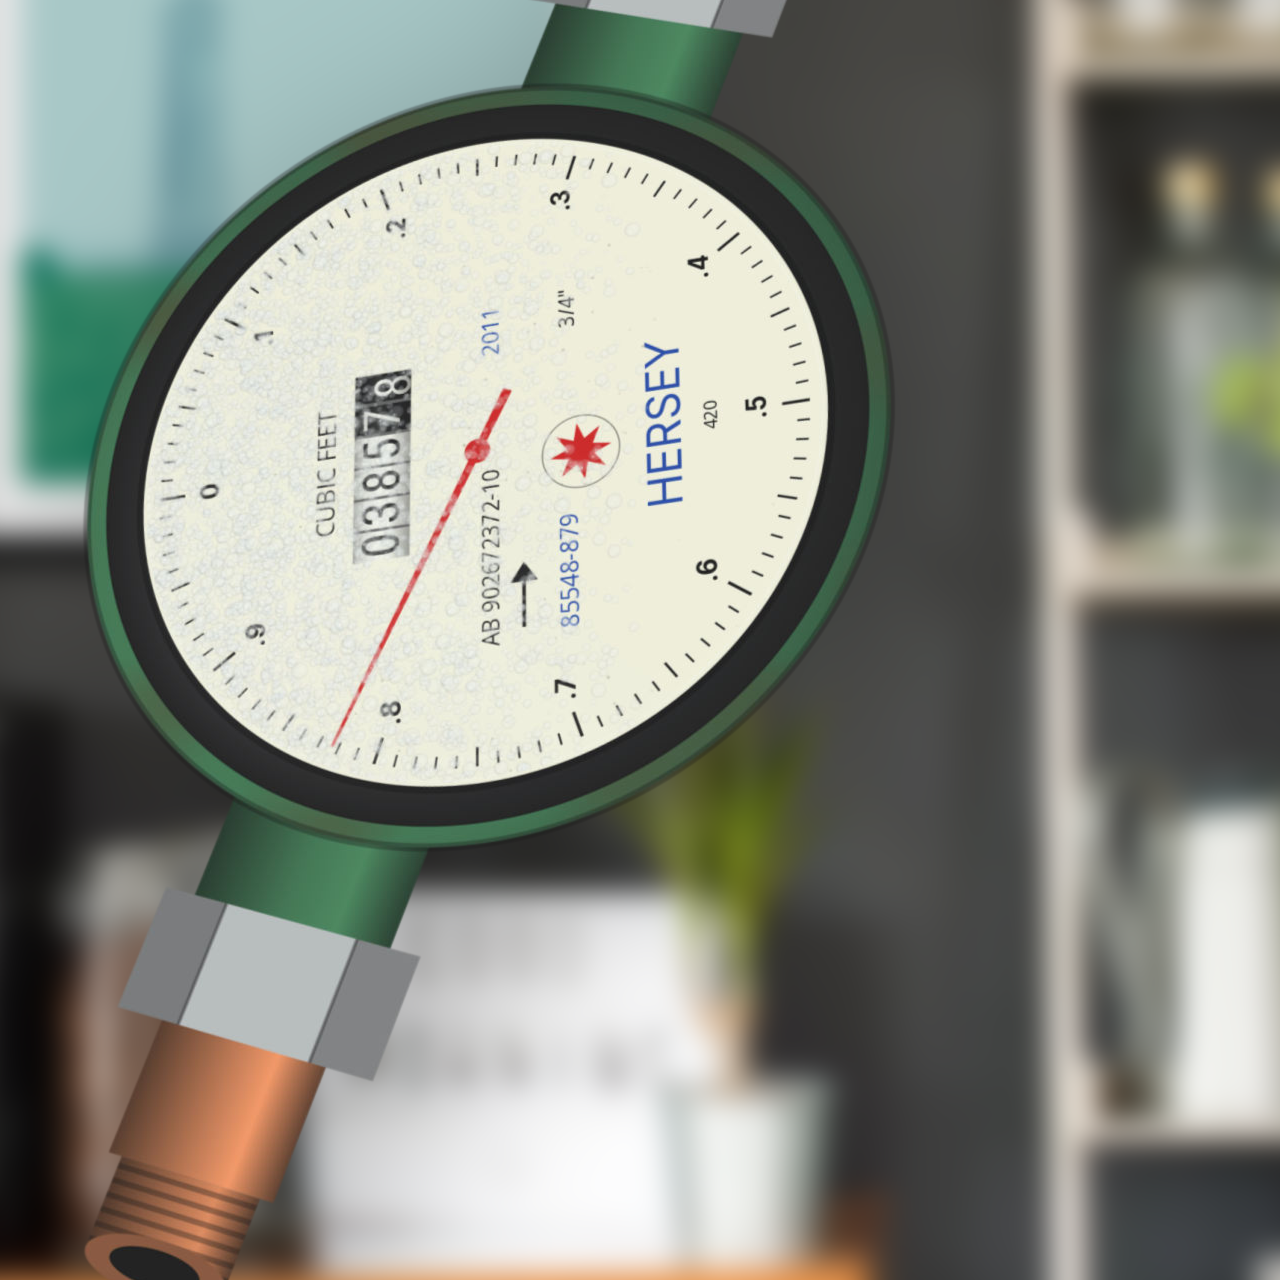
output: **38577.82** ft³
